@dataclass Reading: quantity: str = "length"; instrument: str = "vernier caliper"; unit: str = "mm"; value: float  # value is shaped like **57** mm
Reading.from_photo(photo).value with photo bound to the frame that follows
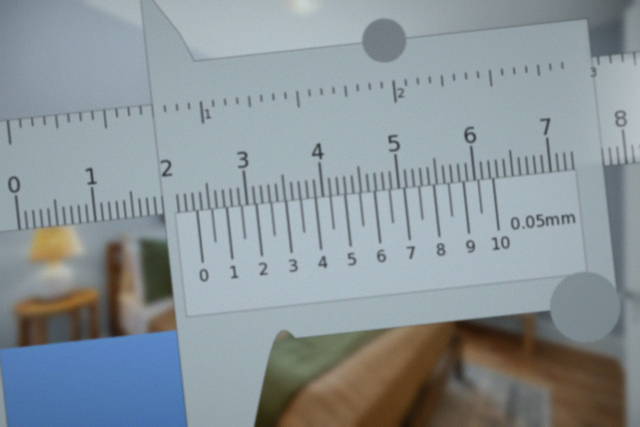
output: **23.4** mm
